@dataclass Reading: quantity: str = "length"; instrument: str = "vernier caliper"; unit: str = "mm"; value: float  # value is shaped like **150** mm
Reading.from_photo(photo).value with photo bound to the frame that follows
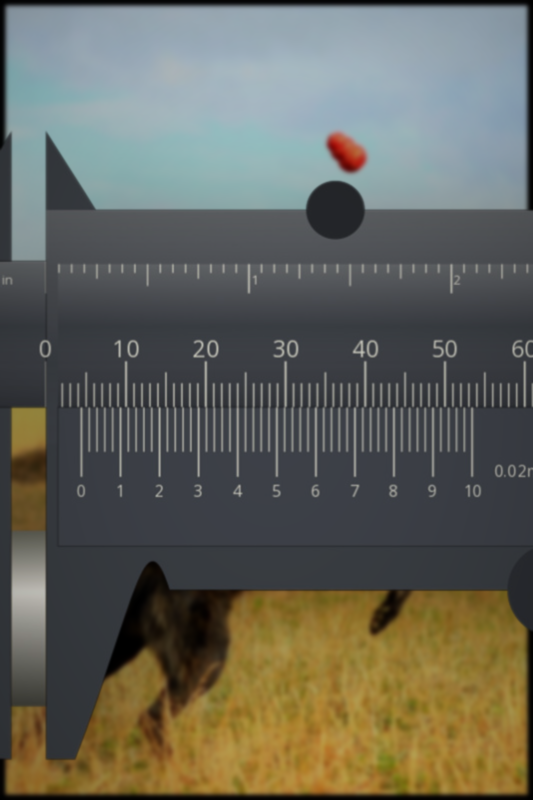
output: **4.4** mm
